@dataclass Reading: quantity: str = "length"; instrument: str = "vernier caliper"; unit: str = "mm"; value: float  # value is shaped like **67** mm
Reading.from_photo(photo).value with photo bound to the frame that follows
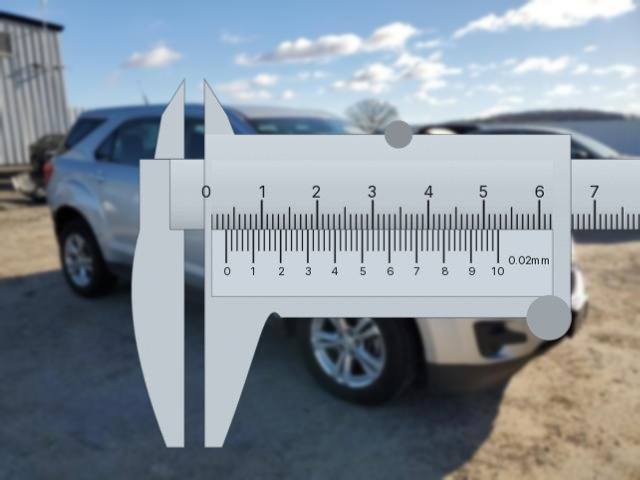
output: **3.6** mm
